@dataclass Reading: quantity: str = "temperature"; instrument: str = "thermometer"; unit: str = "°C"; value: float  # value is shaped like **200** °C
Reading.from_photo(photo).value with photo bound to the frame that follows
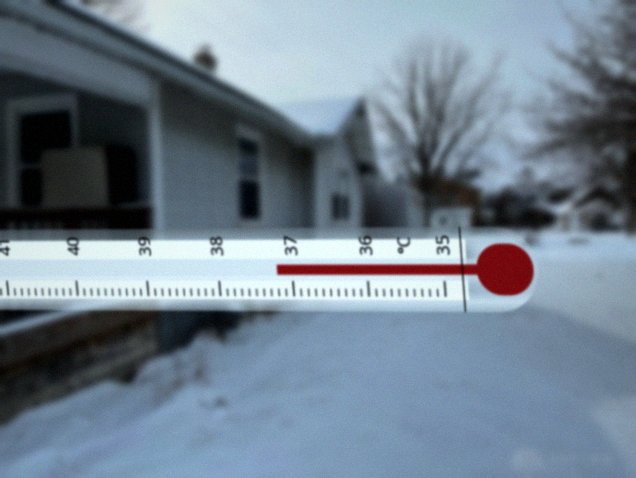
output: **37.2** °C
